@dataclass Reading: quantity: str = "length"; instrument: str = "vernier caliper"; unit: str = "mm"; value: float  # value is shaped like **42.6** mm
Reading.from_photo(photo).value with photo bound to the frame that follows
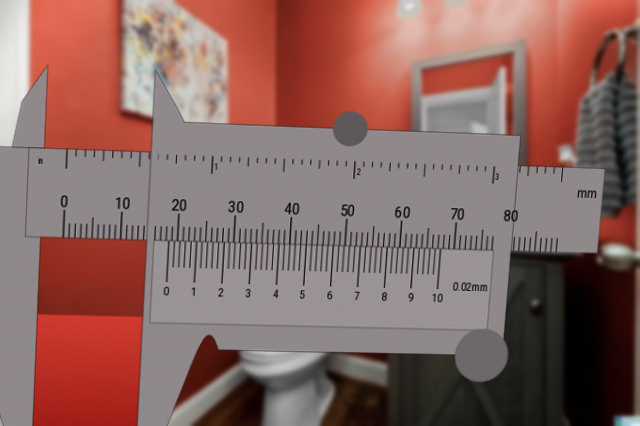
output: **18.5** mm
